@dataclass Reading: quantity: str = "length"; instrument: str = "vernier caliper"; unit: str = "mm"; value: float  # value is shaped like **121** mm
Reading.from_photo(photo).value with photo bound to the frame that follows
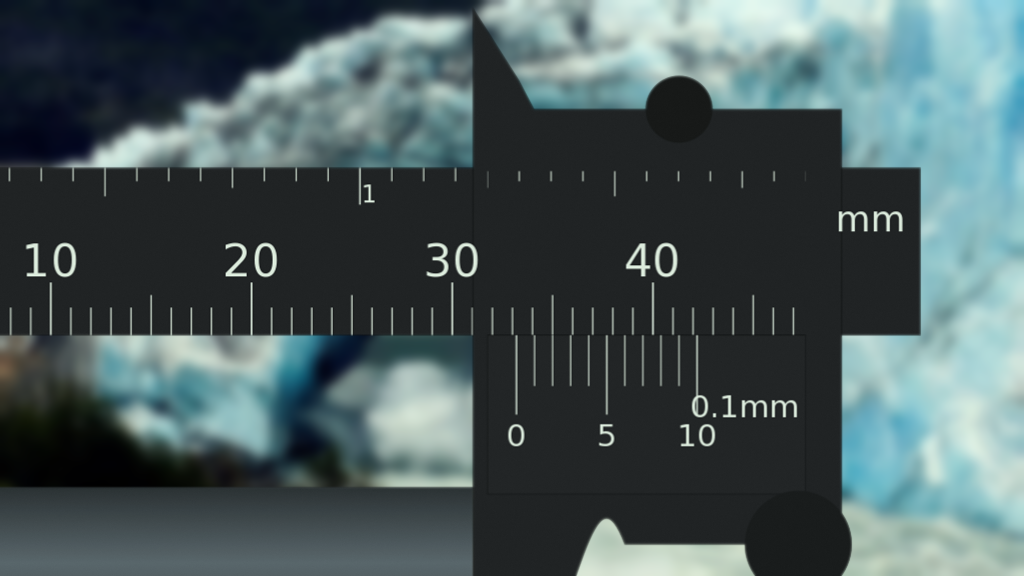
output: **33.2** mm
